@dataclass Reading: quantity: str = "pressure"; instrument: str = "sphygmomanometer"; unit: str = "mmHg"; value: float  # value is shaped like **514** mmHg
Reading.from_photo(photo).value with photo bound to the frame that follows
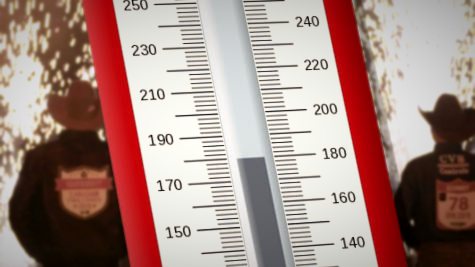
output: **180** mmHg
